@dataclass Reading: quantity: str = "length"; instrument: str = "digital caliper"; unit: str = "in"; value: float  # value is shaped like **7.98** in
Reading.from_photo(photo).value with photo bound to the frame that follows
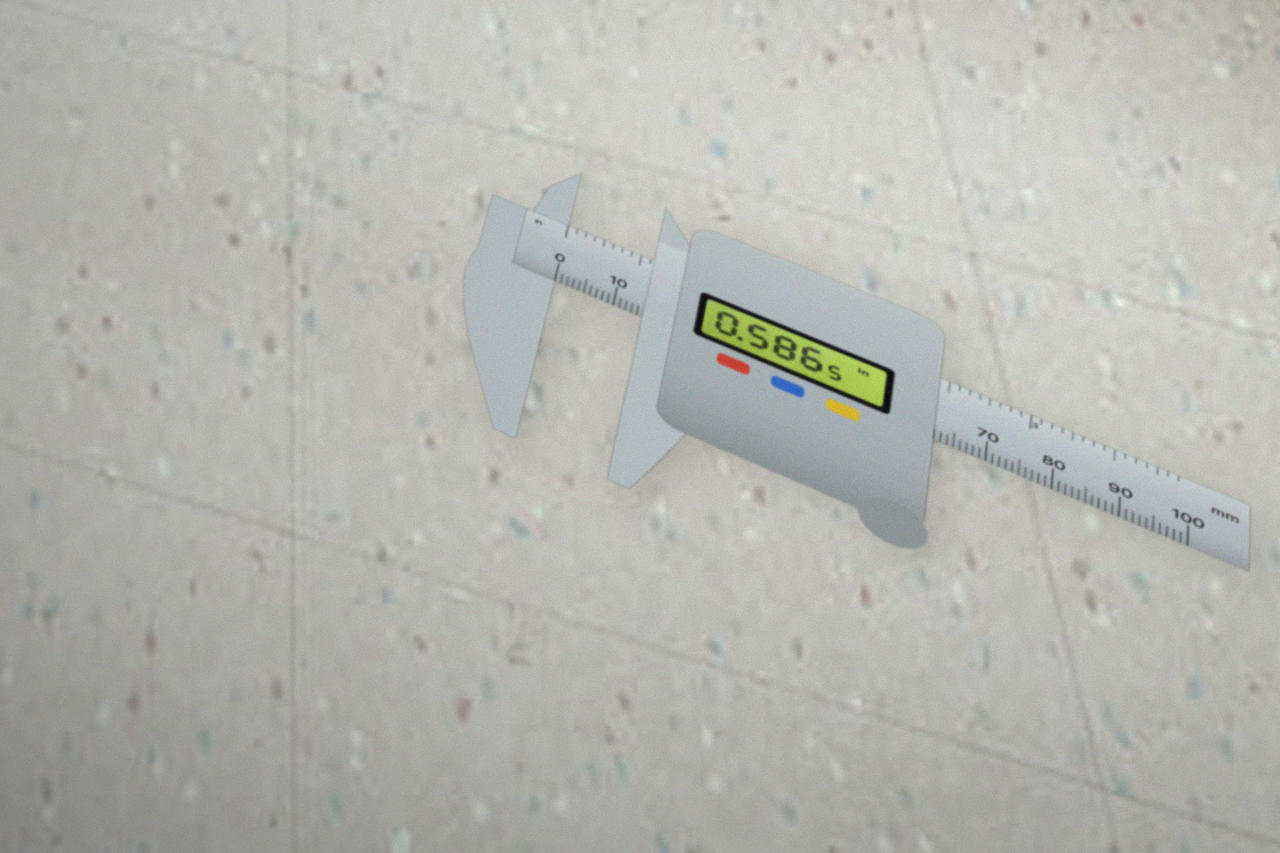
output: **0.5865** in
